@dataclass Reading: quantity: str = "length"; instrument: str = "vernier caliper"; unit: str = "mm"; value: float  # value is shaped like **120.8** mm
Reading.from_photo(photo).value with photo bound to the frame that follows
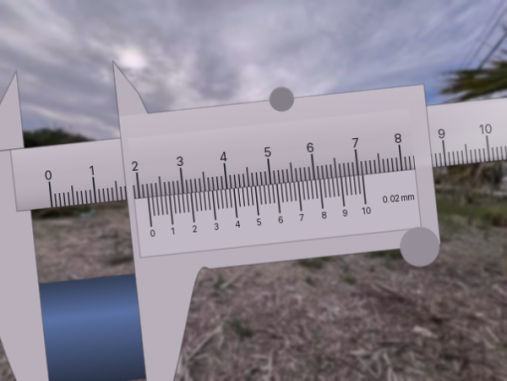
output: **22.0** mm
